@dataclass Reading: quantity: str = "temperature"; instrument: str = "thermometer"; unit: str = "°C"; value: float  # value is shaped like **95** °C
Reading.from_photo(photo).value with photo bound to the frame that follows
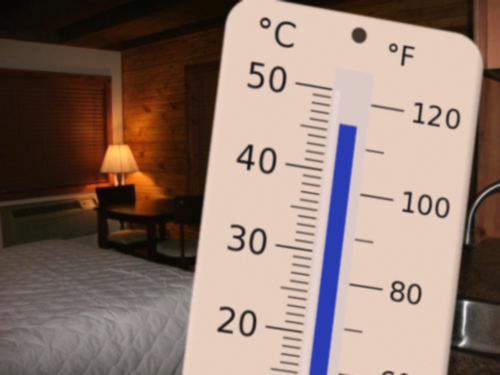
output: **46** °C
